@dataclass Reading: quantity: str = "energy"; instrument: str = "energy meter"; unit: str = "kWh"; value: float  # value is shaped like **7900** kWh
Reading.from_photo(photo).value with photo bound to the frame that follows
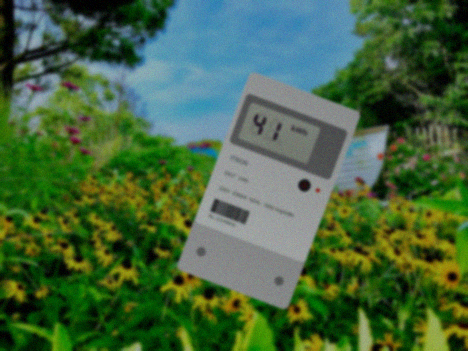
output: **41** kWh
